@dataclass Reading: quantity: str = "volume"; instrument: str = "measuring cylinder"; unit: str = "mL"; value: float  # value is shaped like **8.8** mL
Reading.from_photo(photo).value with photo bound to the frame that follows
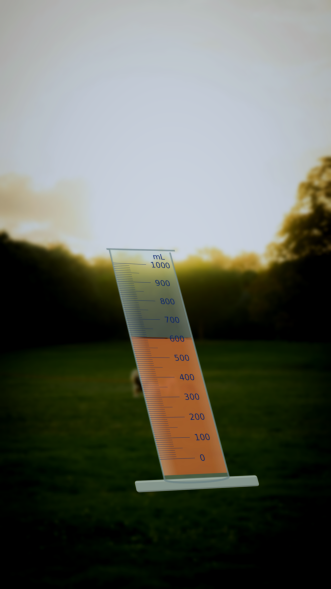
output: **600** mL
